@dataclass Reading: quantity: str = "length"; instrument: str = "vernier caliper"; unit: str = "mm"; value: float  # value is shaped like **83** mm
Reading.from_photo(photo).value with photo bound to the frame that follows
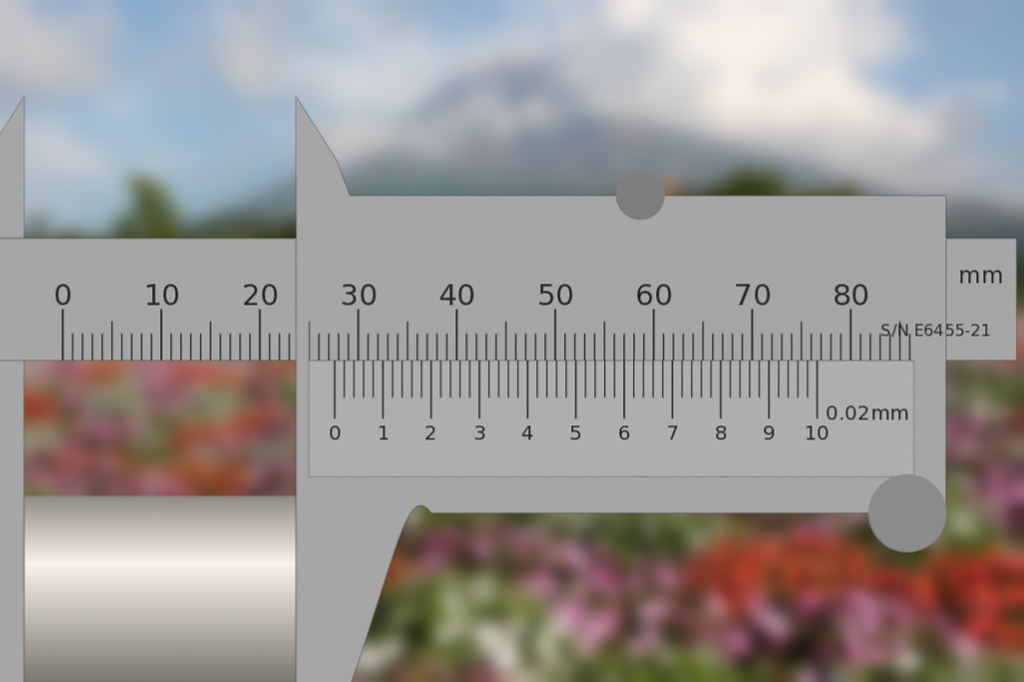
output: **27.6** mm
